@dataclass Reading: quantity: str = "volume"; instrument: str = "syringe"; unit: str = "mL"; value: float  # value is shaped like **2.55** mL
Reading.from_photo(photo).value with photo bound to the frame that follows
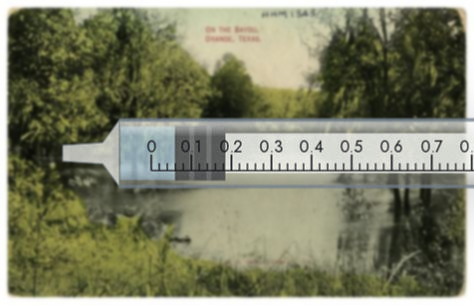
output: **0.06** mL
